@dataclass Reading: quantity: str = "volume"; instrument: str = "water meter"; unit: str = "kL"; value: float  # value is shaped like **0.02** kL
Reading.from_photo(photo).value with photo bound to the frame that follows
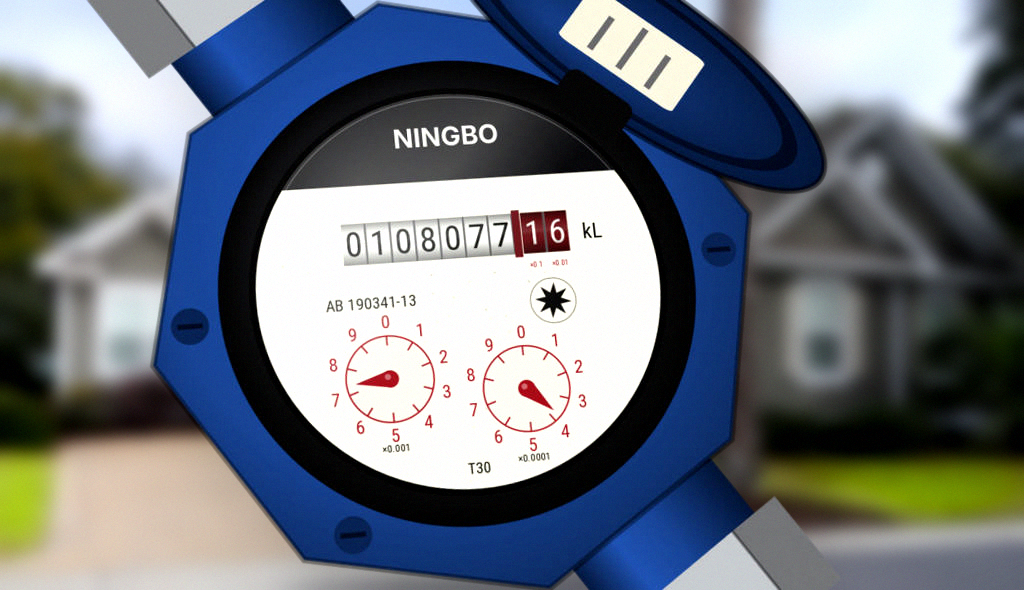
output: **108077.1673** kL
